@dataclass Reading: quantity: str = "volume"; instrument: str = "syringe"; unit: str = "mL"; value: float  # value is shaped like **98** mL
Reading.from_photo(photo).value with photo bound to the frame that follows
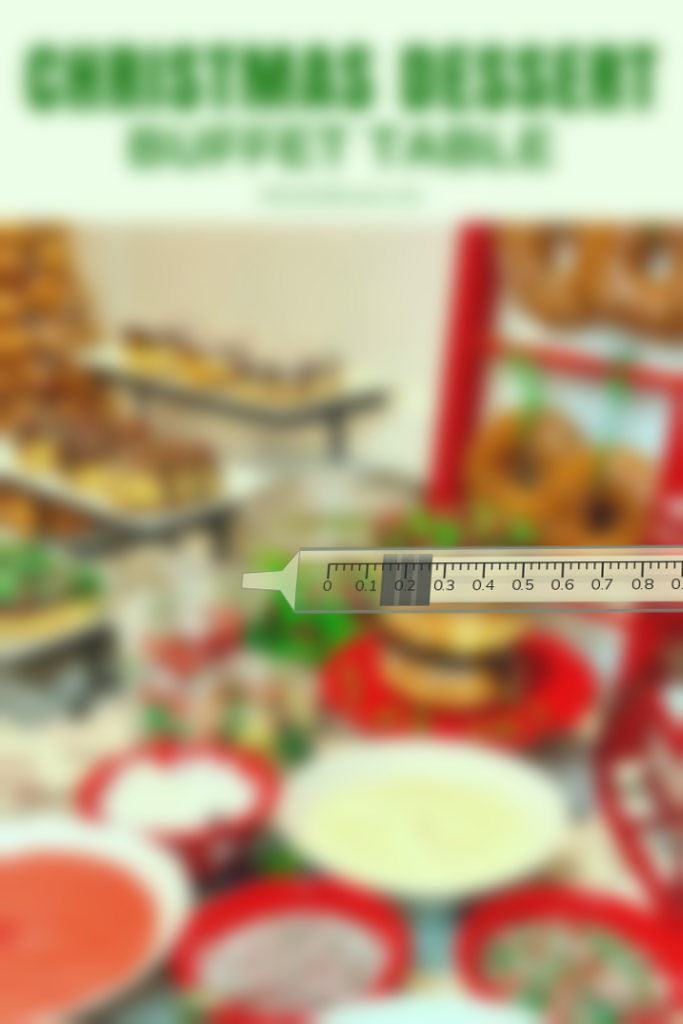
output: **0.14** mL
